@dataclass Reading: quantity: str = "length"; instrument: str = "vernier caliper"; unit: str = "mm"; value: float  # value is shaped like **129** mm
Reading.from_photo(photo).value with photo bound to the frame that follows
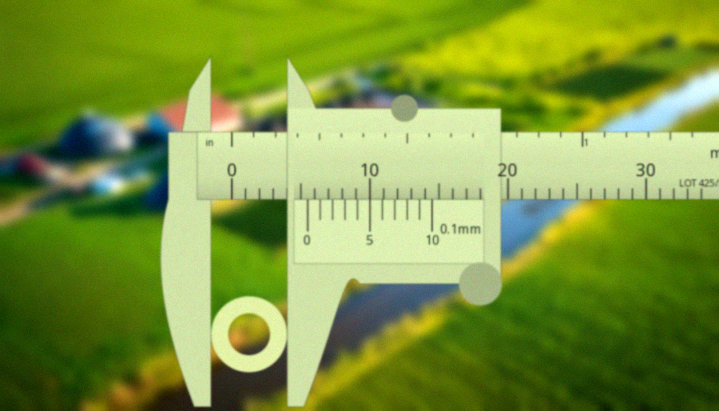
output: **5.5** mm
